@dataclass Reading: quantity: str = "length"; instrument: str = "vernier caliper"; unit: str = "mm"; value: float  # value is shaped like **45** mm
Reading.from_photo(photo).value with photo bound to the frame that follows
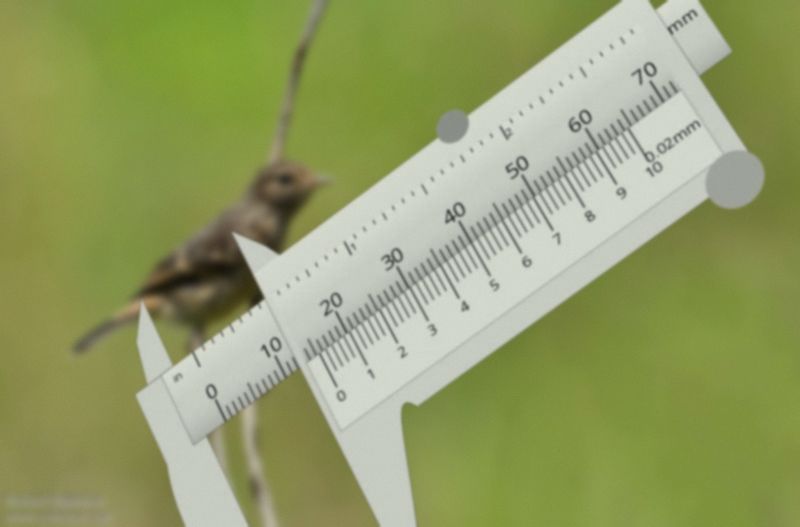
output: **15.5** mm
